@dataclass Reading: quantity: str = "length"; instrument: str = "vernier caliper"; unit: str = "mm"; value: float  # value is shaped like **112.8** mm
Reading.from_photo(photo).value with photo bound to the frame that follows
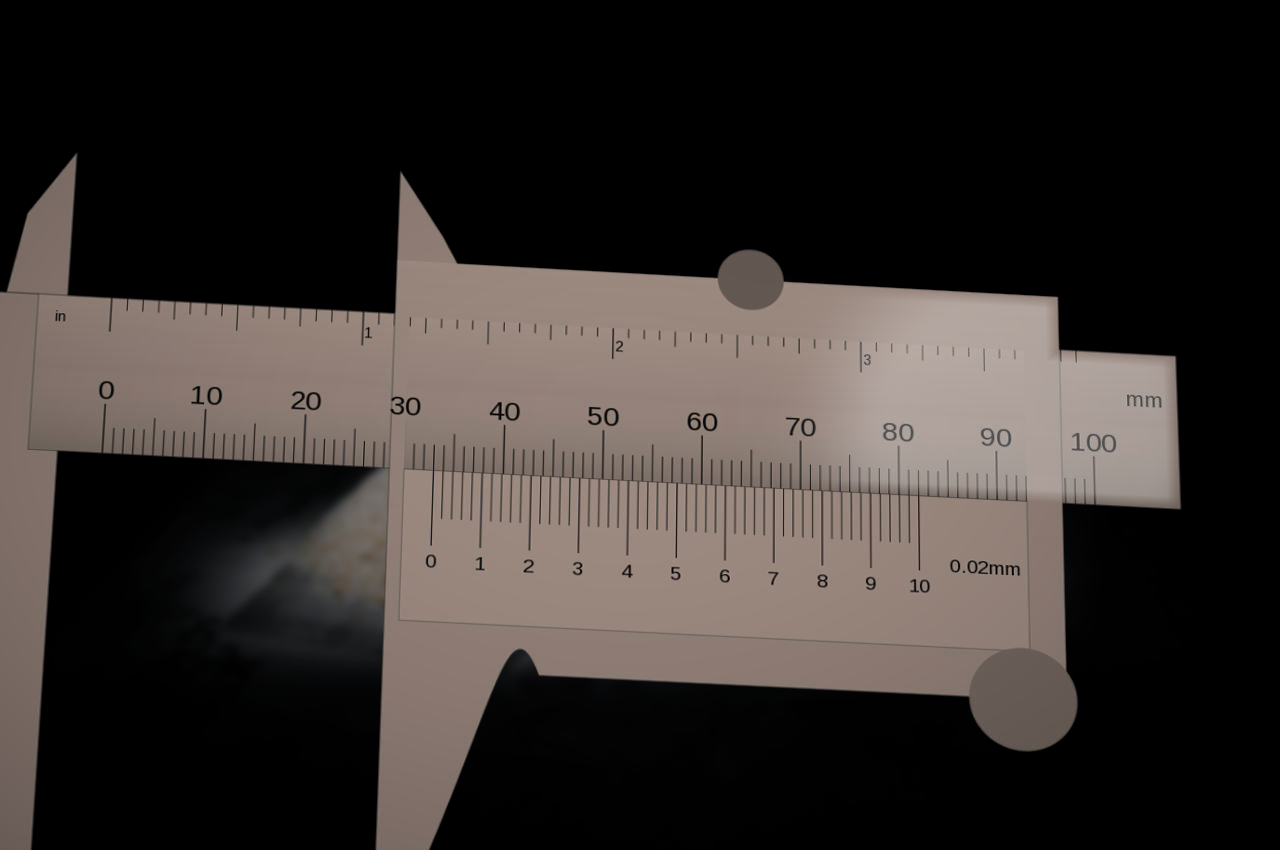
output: **33.0** mm
